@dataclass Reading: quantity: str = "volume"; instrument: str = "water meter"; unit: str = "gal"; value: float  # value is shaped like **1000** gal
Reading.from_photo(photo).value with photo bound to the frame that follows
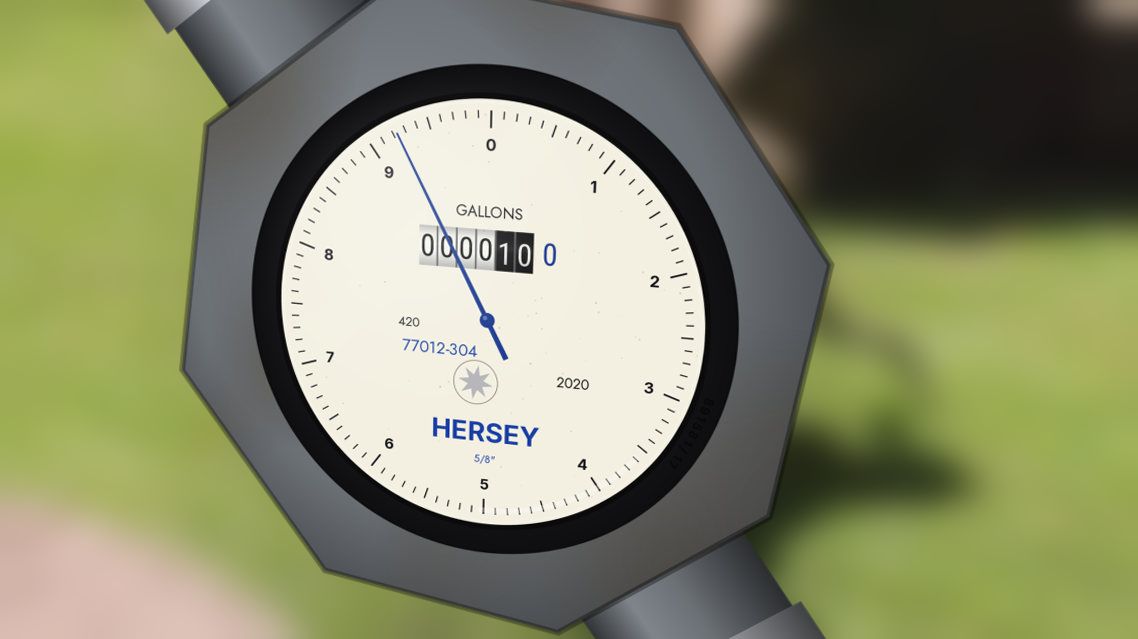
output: **99.2** gal
